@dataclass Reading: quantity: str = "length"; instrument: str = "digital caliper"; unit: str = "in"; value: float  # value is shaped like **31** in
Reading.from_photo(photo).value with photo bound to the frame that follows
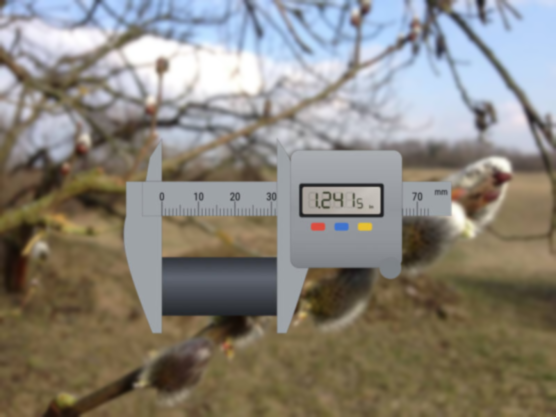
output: **1.2415** in
